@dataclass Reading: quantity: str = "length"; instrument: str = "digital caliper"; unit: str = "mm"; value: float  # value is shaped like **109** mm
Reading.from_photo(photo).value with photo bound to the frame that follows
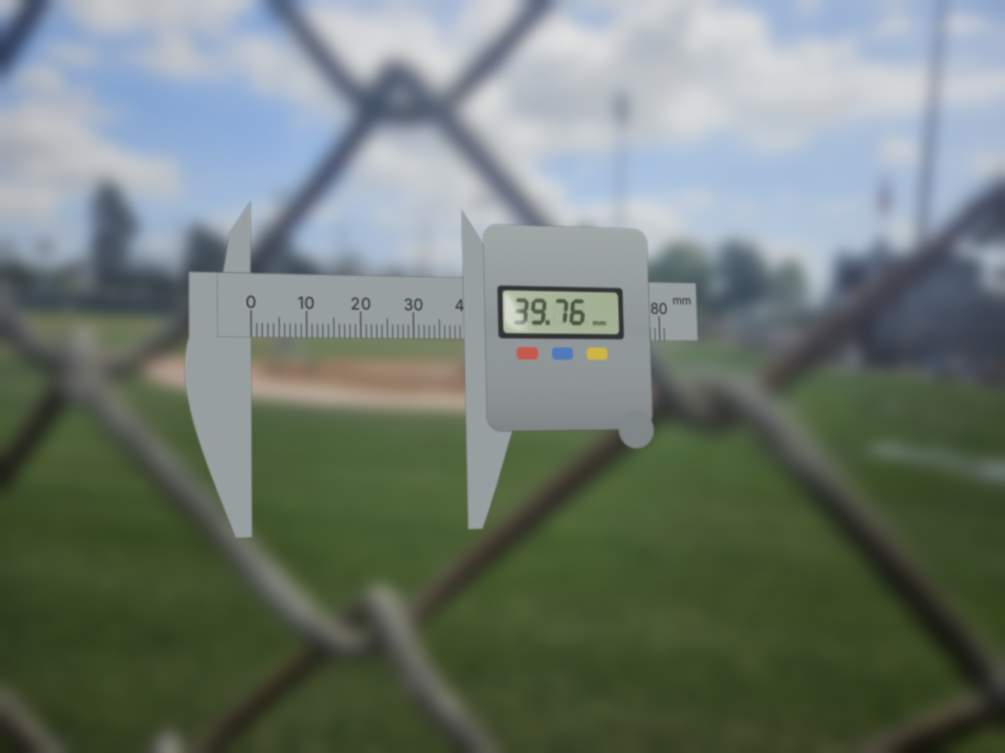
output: **39.76** mm
